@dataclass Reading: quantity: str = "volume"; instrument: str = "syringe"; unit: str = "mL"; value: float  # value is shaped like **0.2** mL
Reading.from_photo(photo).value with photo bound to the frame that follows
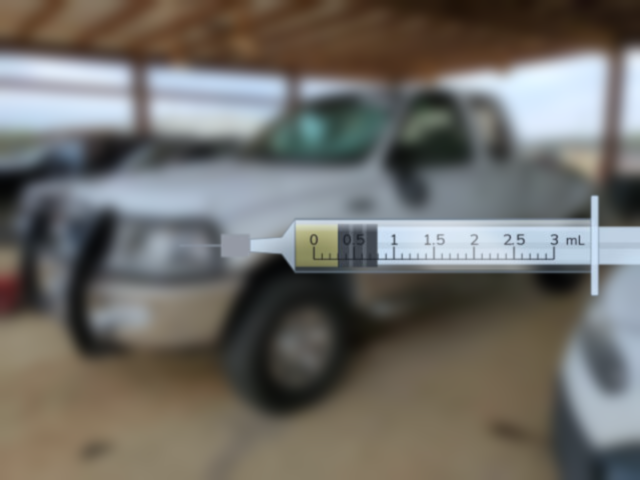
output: **0.3** mL
